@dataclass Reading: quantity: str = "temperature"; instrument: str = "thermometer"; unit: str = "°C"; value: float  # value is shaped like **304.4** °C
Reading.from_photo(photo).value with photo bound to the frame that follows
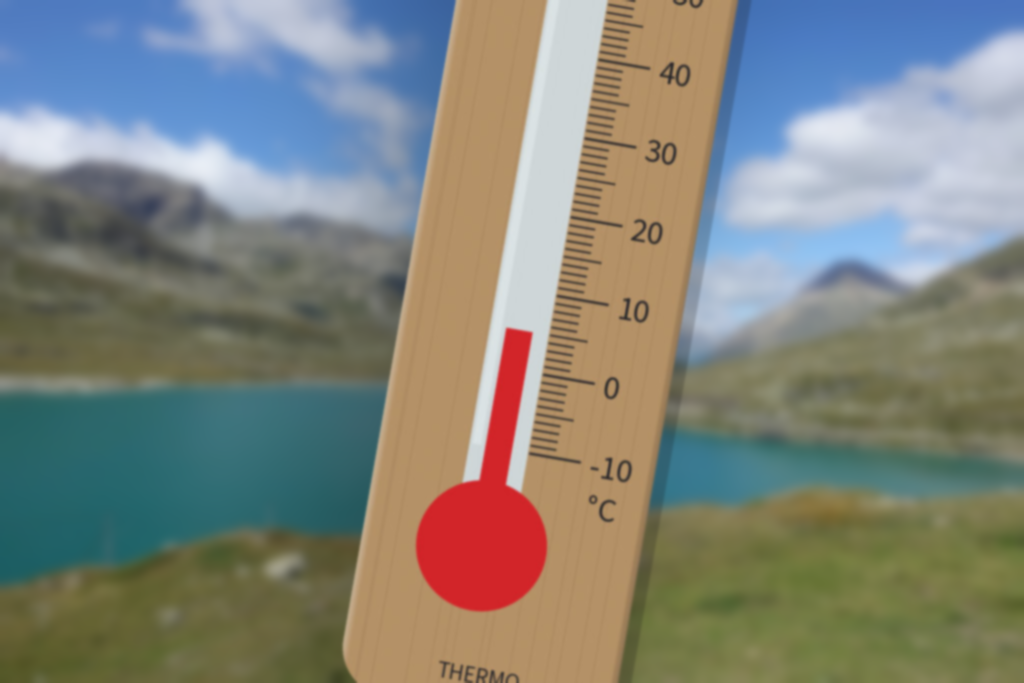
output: **5** °C
